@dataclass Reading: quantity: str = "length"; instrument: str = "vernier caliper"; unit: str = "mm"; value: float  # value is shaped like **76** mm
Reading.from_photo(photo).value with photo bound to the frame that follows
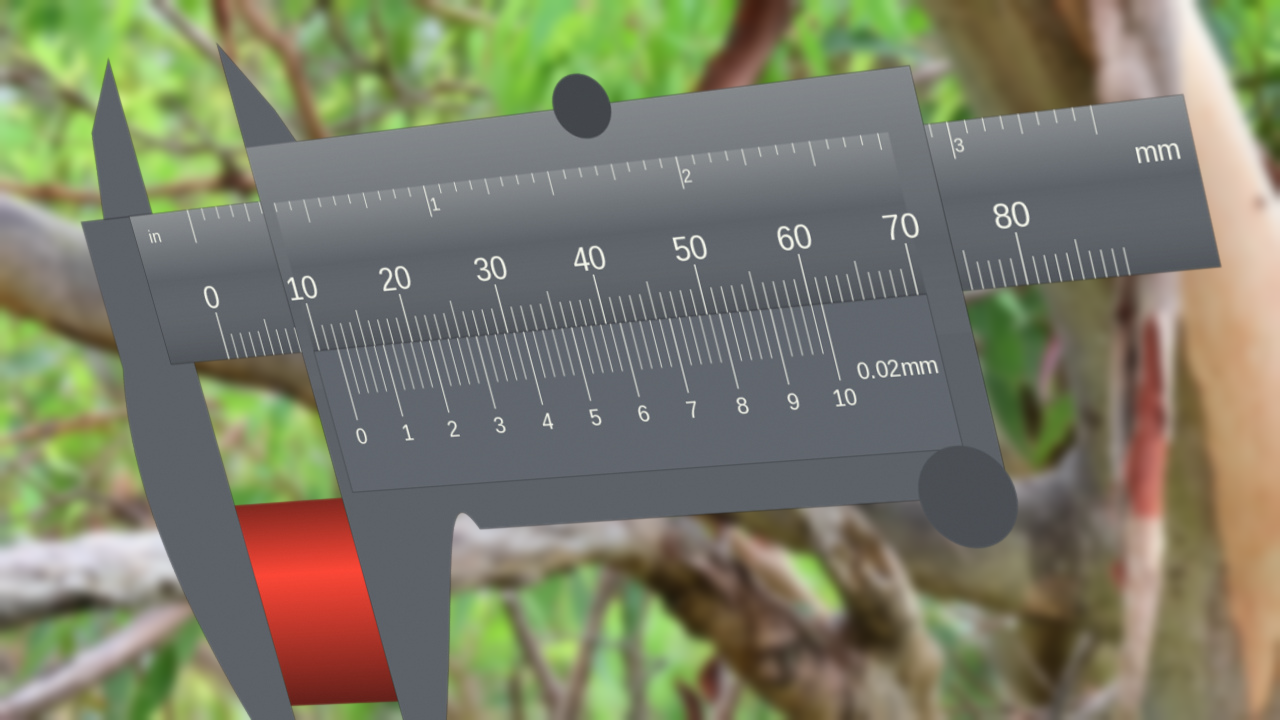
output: **12.0** mm
